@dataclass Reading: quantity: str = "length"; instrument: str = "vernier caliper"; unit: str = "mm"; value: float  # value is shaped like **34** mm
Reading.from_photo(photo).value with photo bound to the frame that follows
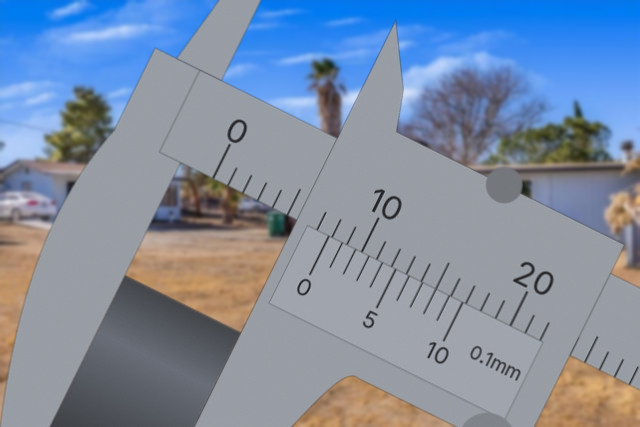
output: **7.8** mm
